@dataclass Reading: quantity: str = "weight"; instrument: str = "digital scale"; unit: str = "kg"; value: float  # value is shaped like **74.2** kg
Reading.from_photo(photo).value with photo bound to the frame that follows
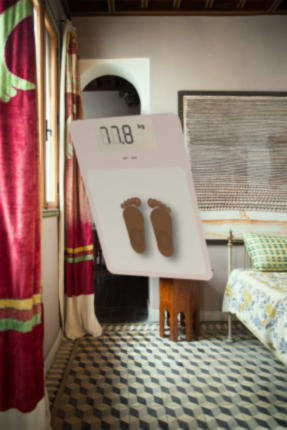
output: **77.8** kg
